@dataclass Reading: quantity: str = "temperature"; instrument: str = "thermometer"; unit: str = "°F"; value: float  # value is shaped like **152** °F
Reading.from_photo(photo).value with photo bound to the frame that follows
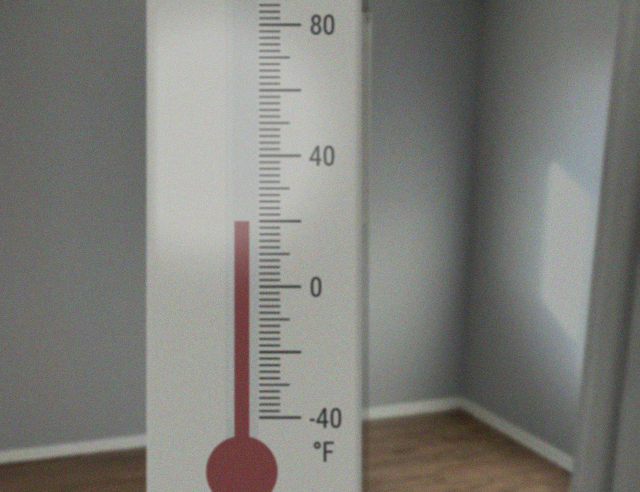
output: **20** °F
